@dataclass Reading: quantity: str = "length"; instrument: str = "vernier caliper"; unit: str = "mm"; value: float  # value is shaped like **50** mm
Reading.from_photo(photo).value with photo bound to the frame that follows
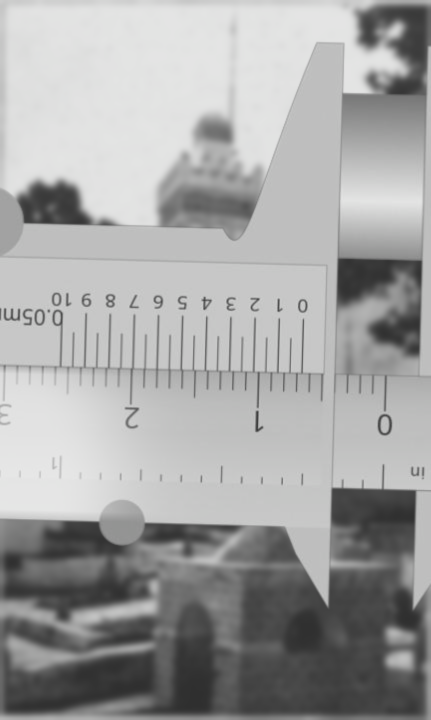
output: **6.6** mm
